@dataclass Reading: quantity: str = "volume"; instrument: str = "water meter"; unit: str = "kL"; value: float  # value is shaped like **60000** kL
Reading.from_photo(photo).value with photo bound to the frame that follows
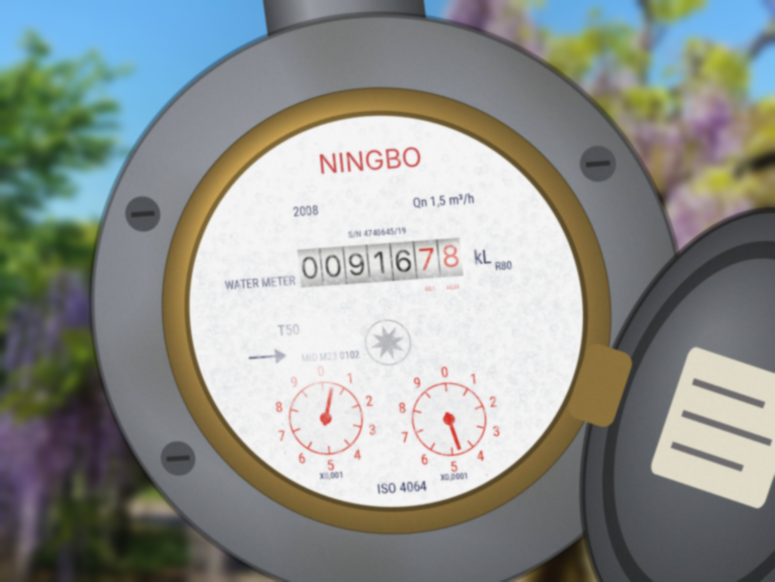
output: **916.7804** kL
